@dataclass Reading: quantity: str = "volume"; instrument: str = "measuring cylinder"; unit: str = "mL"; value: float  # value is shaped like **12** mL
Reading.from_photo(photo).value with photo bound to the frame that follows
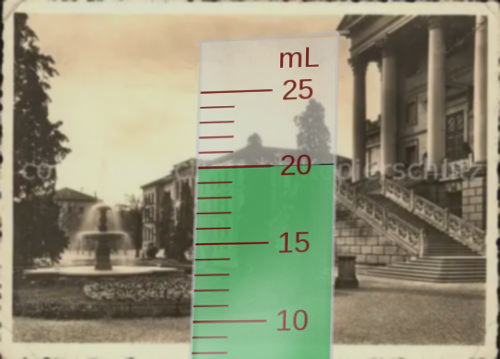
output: **20** mL
